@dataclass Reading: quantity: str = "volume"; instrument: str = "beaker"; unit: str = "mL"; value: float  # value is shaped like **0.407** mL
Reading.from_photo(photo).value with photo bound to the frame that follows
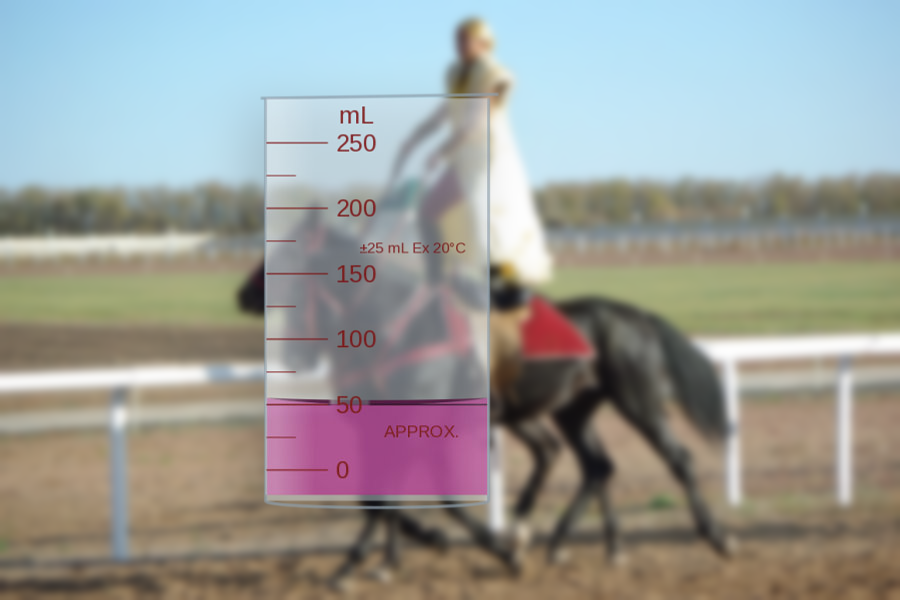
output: **50** mL
